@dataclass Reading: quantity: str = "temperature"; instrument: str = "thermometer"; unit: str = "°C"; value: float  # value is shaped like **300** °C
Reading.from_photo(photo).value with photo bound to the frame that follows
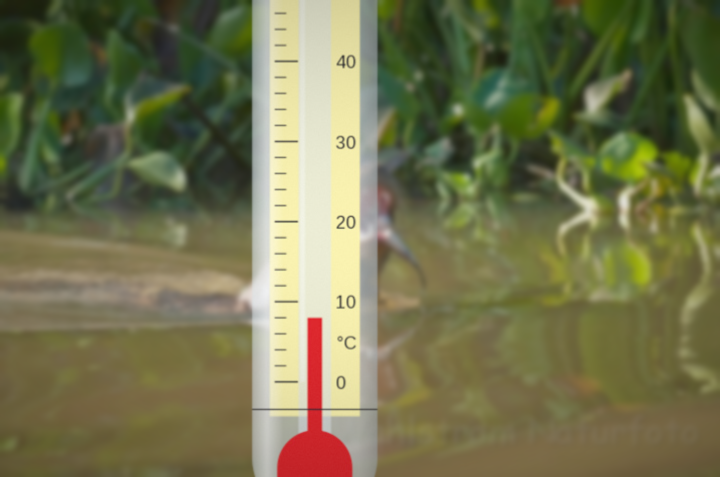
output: **8** °C
